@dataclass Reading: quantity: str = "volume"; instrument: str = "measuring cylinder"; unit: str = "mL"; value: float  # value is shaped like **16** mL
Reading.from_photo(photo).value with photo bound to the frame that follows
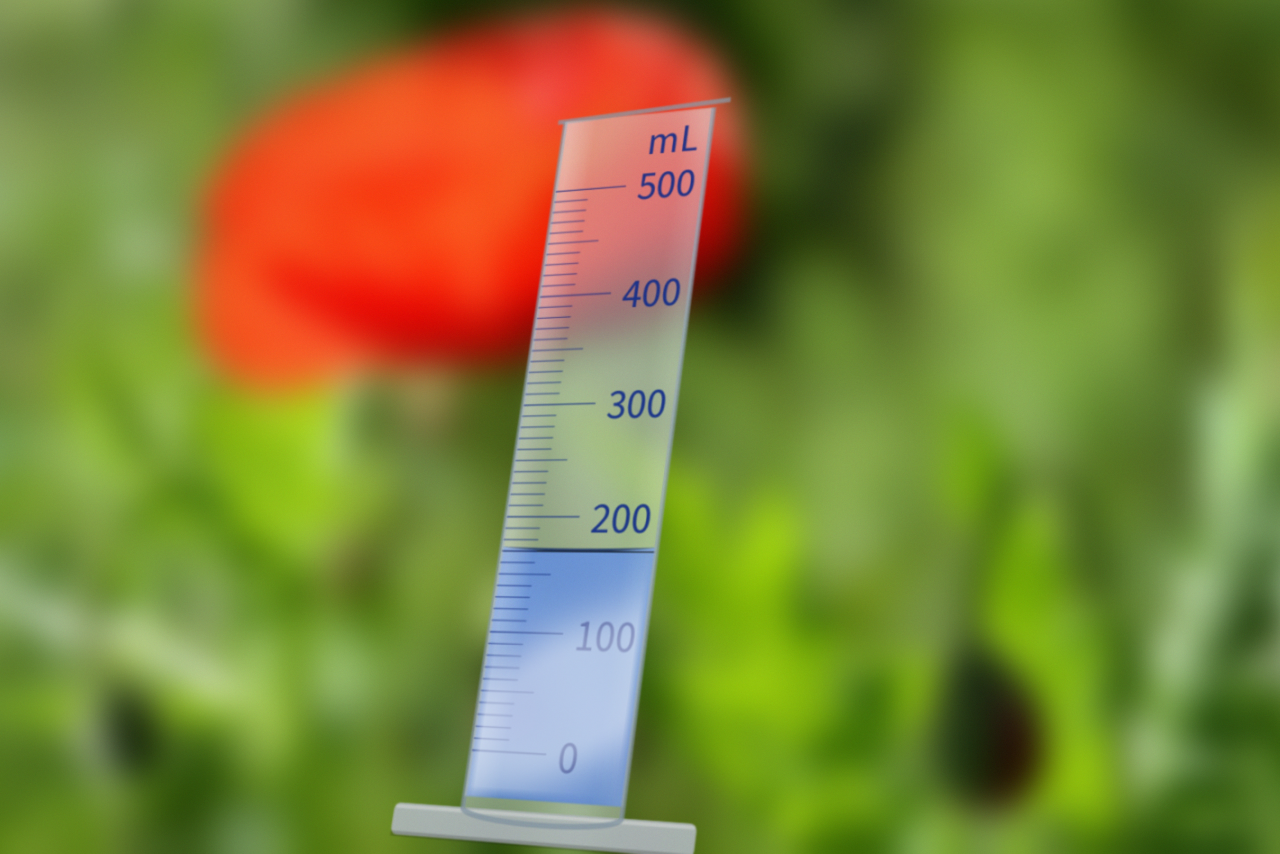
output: **170** mL
